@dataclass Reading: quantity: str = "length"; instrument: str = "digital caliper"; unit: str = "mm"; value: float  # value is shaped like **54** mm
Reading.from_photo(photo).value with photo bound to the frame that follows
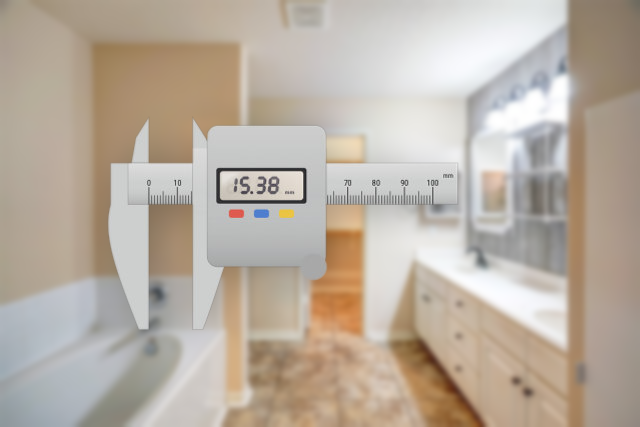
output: **15.38** mm
